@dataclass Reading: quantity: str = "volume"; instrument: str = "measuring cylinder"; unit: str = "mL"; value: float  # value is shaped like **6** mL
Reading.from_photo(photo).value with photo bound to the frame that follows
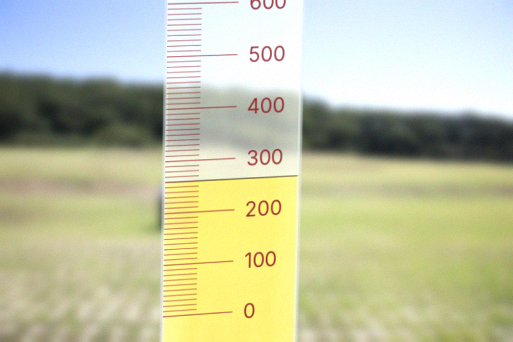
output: **260** mL
